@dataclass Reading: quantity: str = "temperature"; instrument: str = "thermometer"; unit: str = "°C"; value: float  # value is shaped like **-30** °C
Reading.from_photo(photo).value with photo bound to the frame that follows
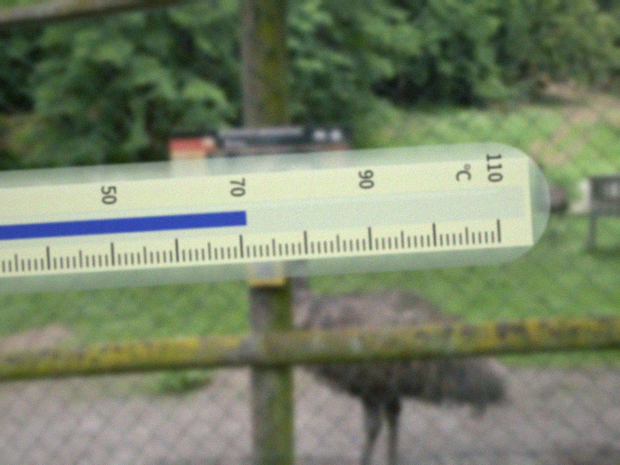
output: **71** °C
